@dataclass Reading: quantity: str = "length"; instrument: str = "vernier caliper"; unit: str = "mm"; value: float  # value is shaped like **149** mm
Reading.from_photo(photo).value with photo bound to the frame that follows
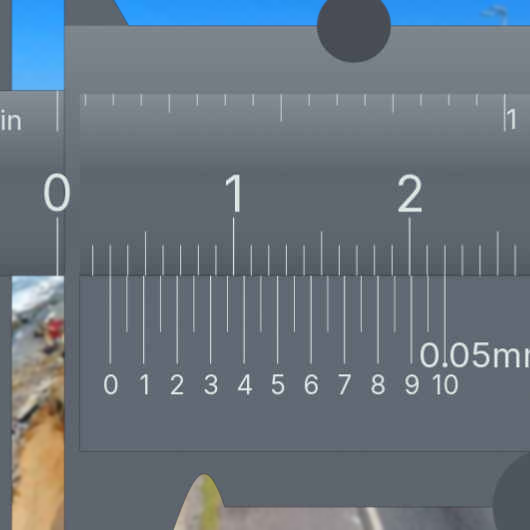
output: **3.0** mm
